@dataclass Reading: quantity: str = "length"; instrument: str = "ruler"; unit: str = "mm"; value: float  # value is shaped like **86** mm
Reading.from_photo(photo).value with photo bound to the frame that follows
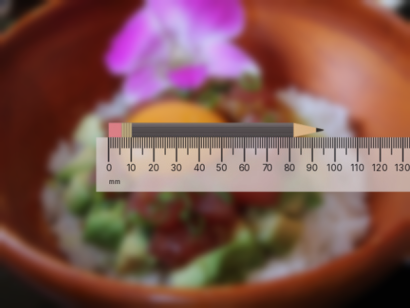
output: **95** mm
